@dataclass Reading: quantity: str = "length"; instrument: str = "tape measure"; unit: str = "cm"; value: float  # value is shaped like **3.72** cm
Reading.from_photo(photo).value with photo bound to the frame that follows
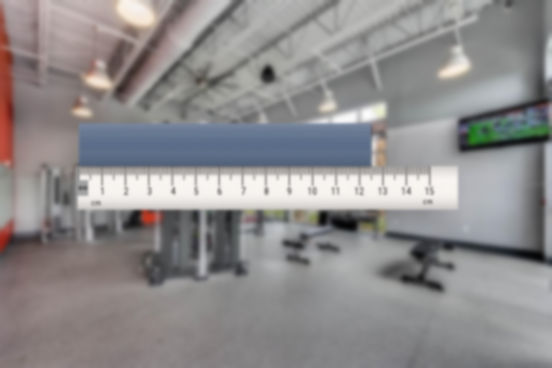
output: **12.5** cm
